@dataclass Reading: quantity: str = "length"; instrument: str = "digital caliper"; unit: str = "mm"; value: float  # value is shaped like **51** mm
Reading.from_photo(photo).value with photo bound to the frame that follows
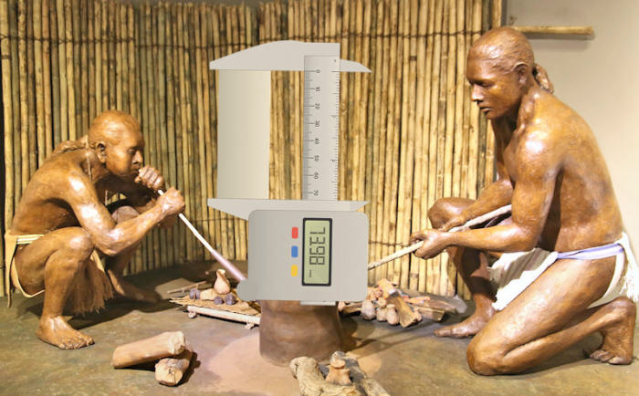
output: **73.98** mm
